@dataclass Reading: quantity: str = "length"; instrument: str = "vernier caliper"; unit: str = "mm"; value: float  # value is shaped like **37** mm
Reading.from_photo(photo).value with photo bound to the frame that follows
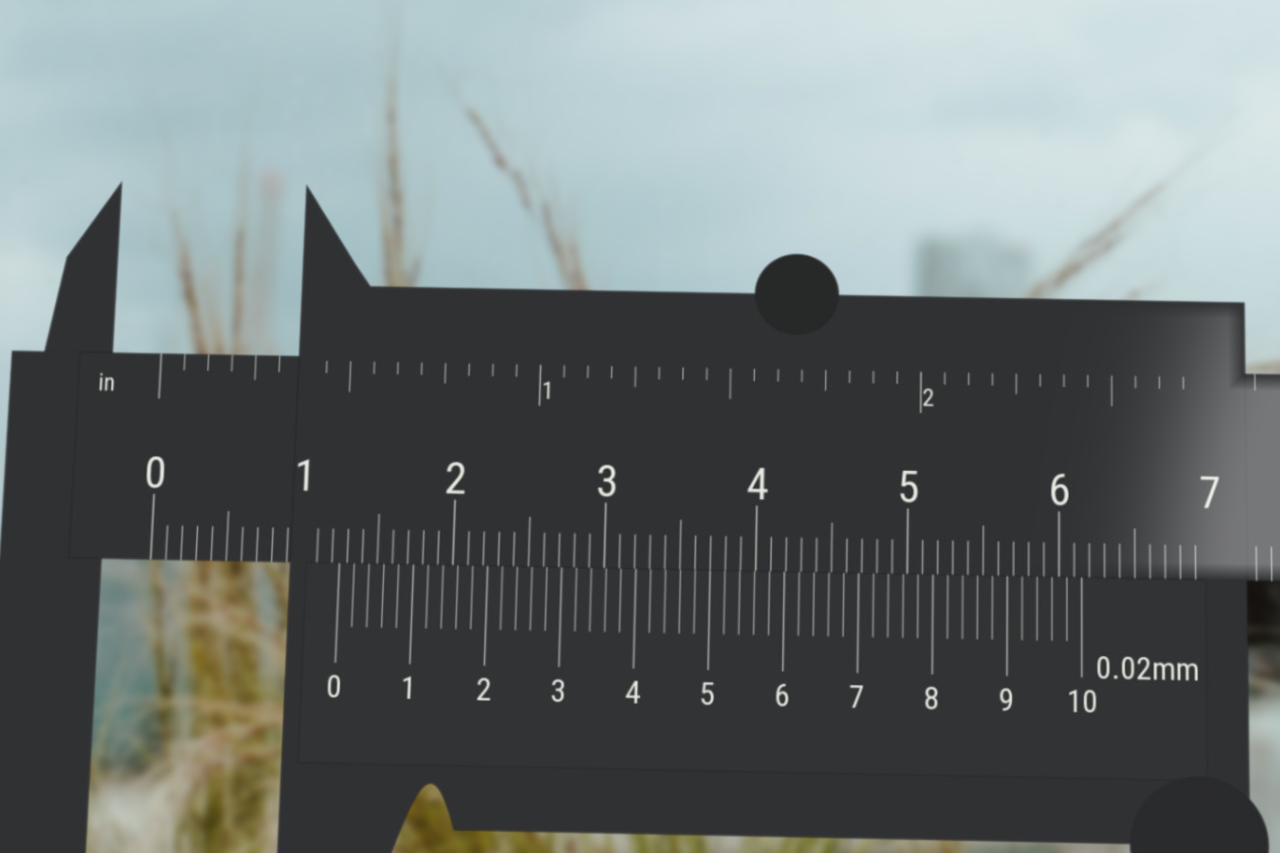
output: **12.5** mm
